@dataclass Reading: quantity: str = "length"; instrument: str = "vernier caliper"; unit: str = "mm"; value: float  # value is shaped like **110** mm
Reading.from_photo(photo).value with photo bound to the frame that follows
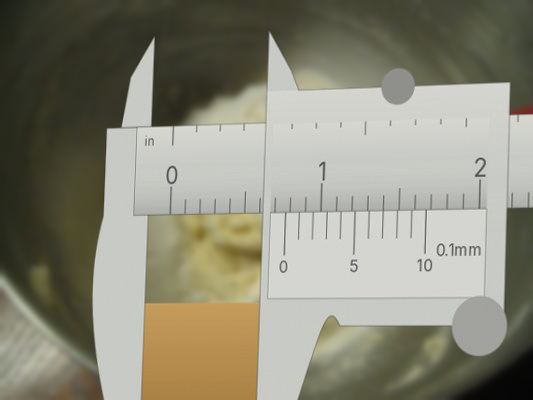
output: **7.7** mm
